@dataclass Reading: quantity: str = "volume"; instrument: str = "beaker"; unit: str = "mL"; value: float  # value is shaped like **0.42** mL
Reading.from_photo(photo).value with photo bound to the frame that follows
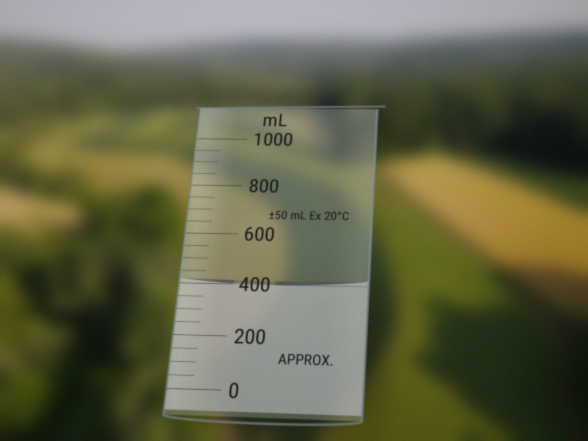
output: **400** mL
